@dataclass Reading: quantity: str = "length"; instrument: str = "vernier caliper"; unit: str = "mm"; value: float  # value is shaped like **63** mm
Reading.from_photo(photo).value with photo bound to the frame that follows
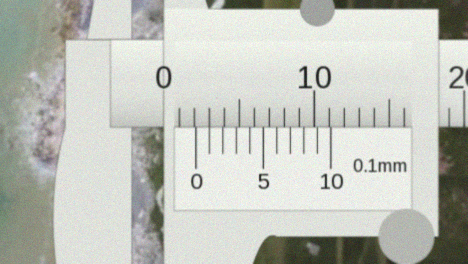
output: **2.1** mm
